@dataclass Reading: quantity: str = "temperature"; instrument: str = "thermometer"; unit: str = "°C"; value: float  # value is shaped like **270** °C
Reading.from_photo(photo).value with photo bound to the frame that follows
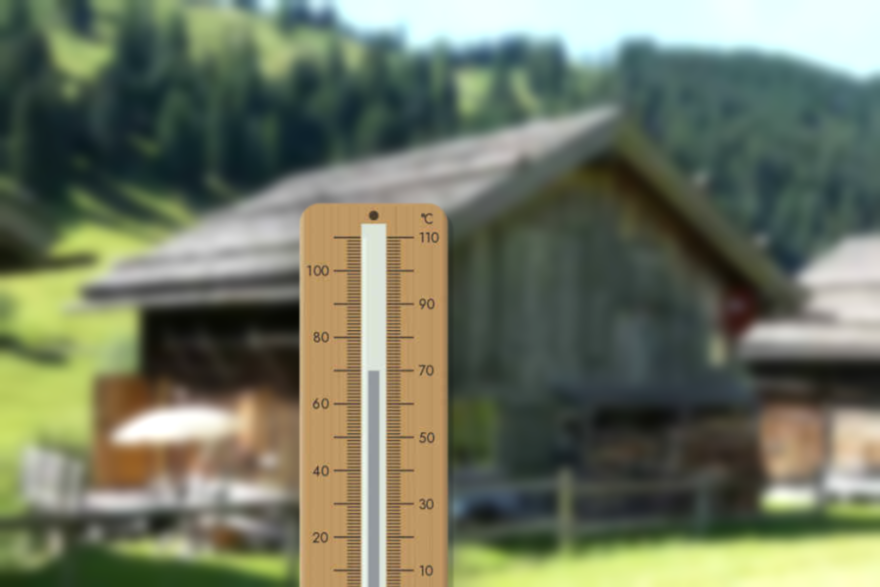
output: **70** °C
